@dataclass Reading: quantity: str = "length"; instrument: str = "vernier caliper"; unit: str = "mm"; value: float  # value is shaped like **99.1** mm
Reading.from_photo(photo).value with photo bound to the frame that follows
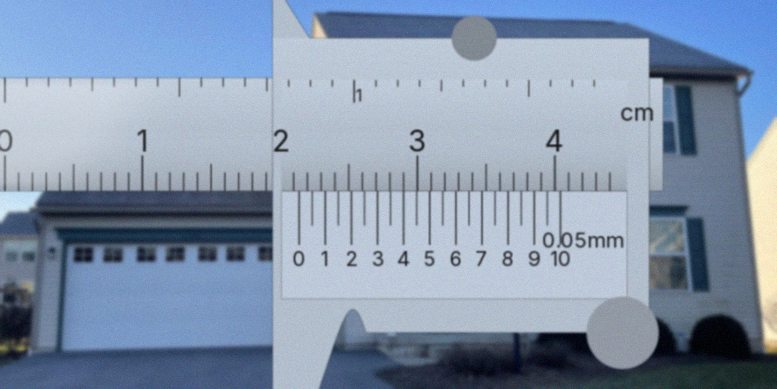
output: **21.4** mm
